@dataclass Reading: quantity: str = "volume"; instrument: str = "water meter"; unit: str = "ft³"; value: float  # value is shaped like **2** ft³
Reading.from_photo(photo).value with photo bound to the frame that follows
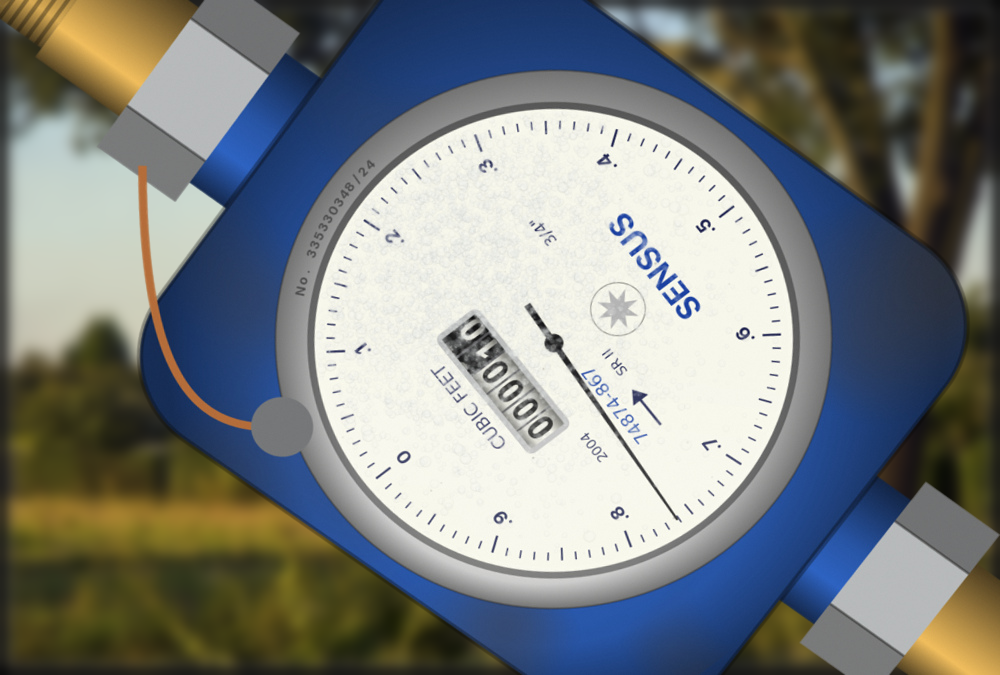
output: **9.76** ft³
